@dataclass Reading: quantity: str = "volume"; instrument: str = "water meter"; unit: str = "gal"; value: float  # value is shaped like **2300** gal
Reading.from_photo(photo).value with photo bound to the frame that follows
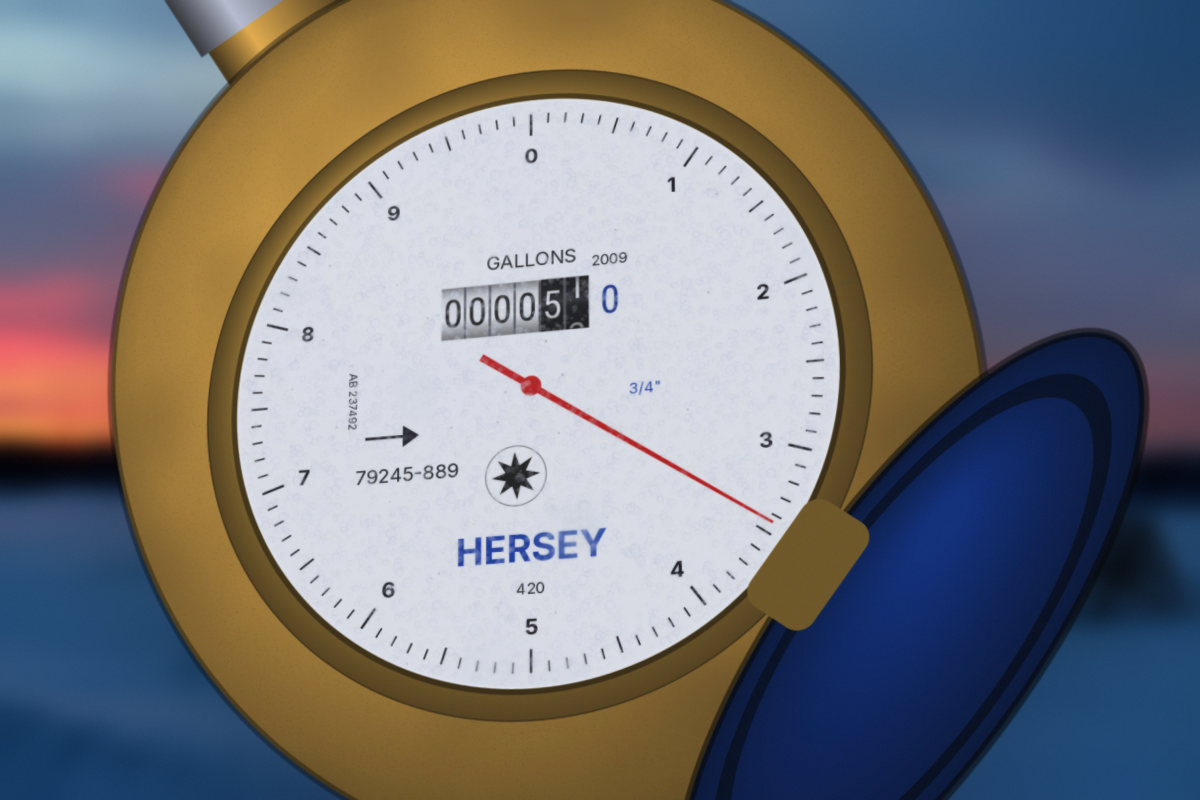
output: **513.4** gal
